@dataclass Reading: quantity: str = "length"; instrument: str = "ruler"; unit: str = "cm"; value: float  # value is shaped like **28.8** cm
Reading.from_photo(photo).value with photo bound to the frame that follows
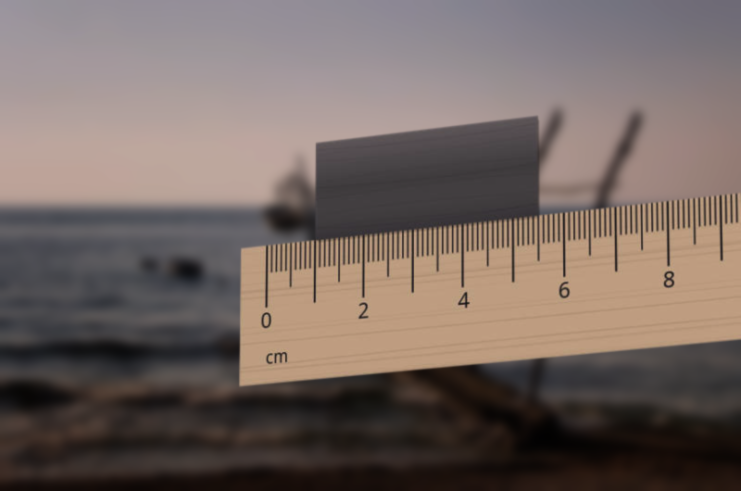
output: **4.5** cm
